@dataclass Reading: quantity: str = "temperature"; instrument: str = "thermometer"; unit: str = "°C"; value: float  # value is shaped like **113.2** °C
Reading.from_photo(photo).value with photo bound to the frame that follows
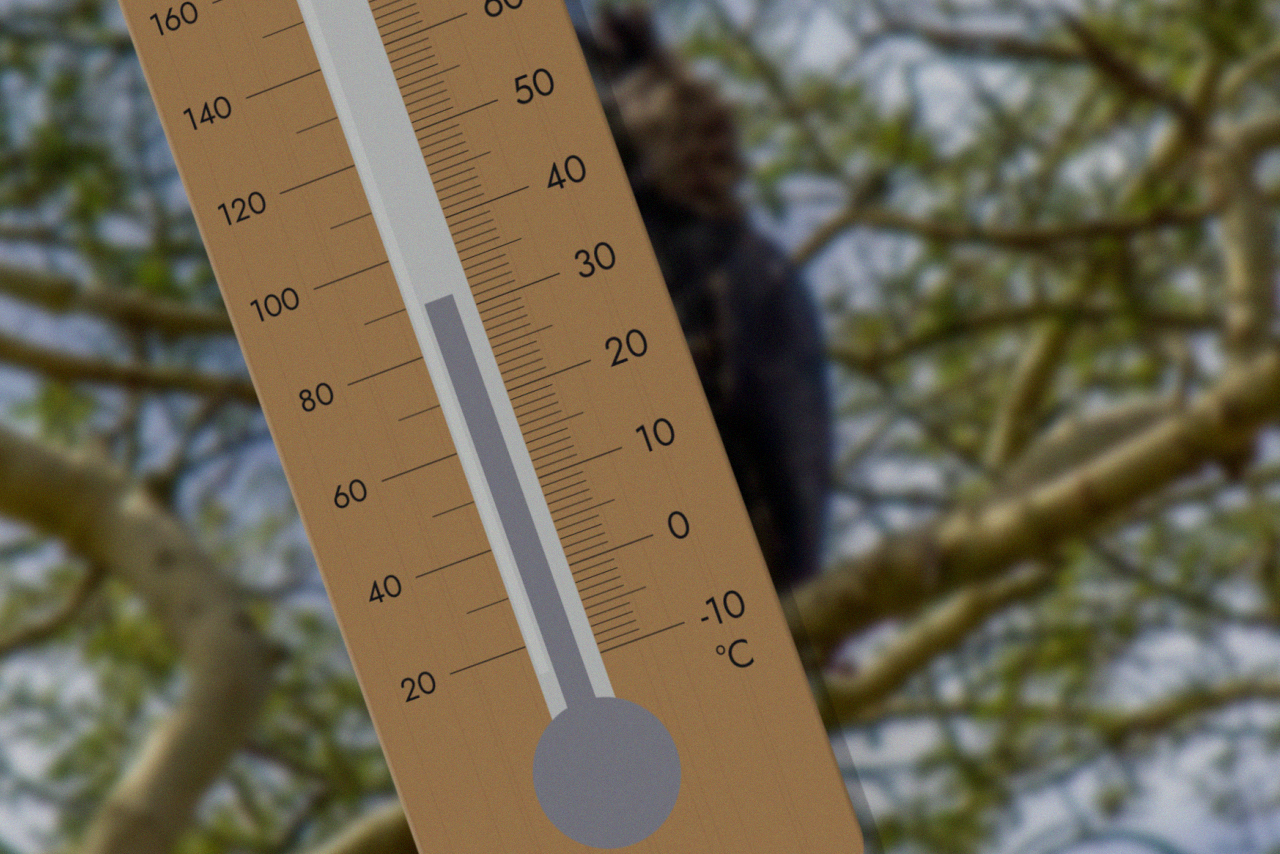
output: **32** °C
